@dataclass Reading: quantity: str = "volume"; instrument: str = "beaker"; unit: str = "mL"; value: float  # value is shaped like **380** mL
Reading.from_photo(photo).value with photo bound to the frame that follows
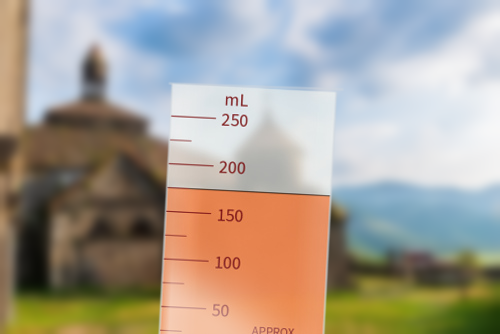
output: **175** mL
